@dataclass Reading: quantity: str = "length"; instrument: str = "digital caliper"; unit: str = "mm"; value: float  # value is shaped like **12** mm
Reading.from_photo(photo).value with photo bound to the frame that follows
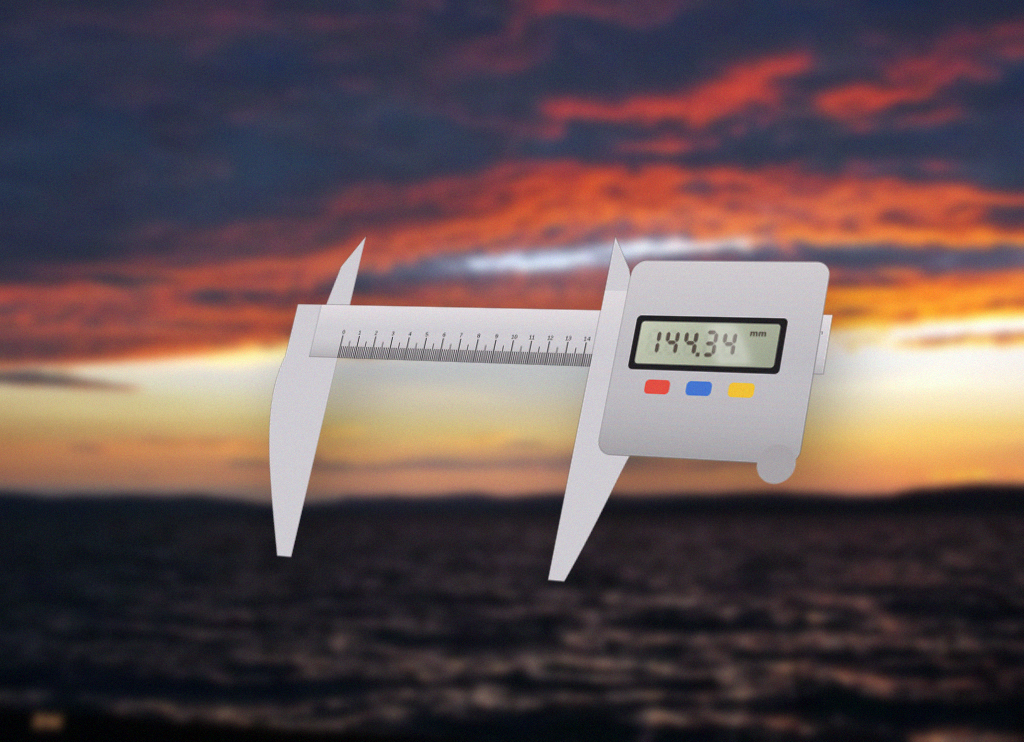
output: **144.34** mm
